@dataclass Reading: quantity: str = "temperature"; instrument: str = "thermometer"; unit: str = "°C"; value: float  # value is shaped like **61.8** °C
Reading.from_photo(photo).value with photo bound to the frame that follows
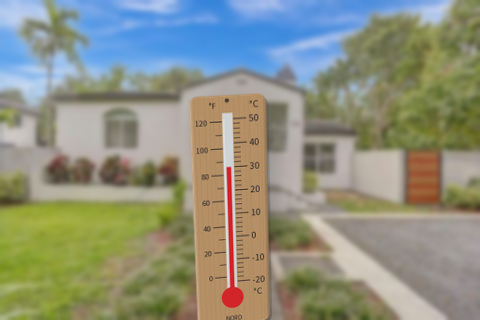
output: **30** °C
